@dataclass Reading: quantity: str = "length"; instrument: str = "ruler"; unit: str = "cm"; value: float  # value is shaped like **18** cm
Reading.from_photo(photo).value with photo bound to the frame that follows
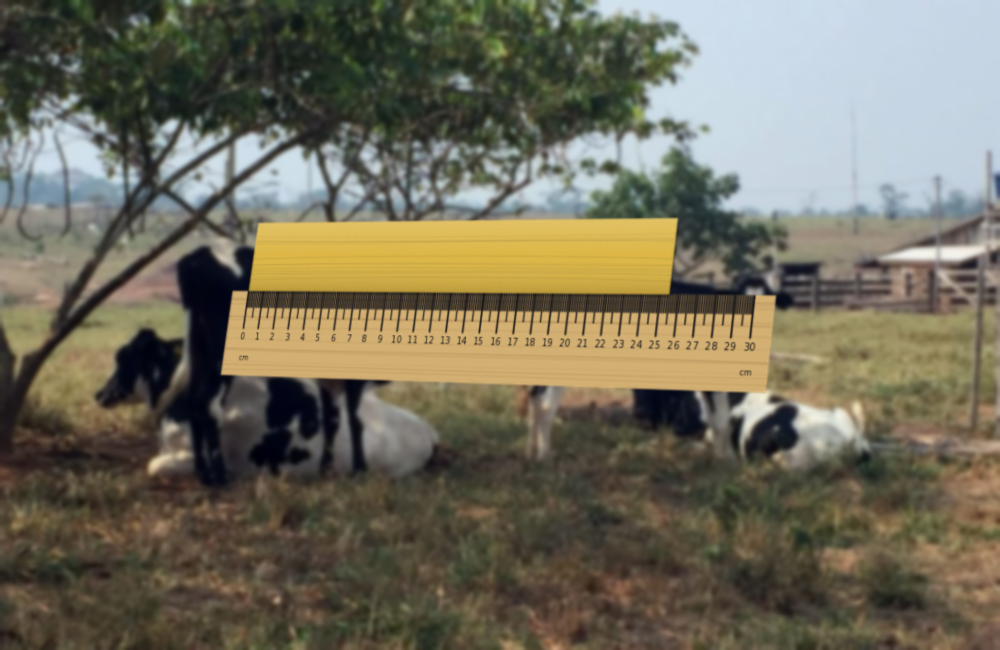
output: **25.5** cm
